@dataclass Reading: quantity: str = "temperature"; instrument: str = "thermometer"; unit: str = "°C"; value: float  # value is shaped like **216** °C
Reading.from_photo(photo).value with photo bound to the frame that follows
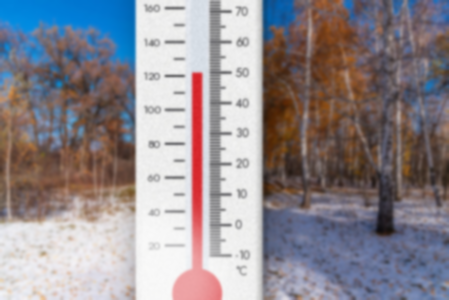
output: **50** °C
